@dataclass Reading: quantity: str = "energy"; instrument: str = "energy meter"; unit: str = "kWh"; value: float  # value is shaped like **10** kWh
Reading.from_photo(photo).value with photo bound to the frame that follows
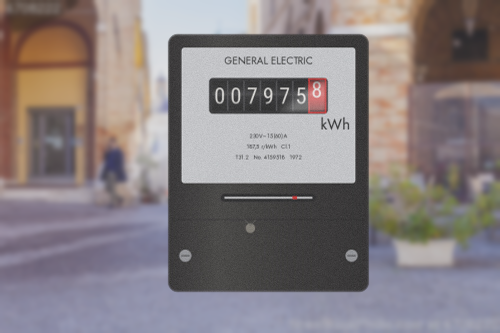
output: **7975.8** kWh
